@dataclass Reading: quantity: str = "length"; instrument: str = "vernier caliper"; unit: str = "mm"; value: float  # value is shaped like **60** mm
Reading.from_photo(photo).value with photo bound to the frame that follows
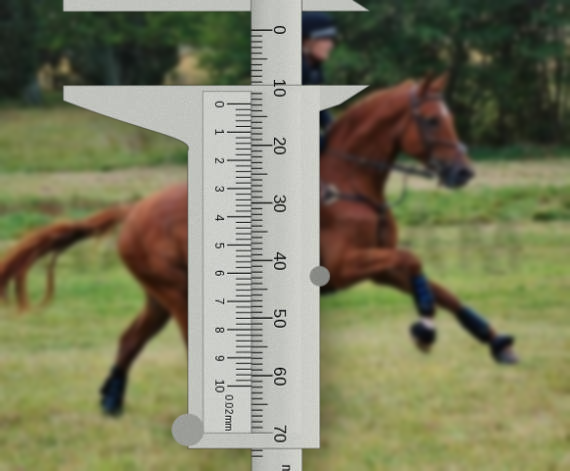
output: **12.8** mm
